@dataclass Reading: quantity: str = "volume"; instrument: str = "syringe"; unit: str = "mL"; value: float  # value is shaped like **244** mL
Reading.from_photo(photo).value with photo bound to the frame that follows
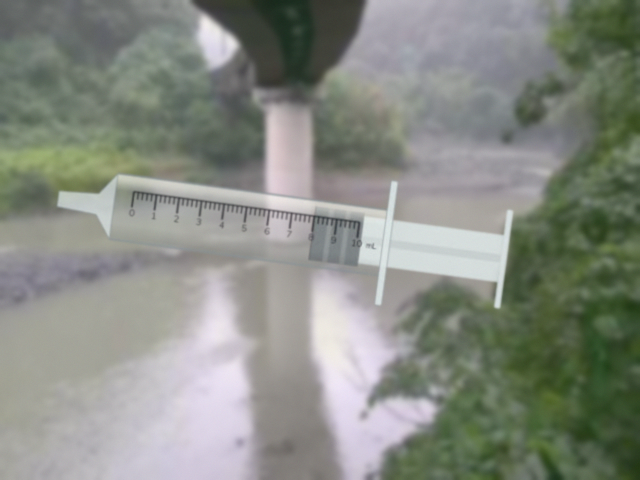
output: **8** mL
